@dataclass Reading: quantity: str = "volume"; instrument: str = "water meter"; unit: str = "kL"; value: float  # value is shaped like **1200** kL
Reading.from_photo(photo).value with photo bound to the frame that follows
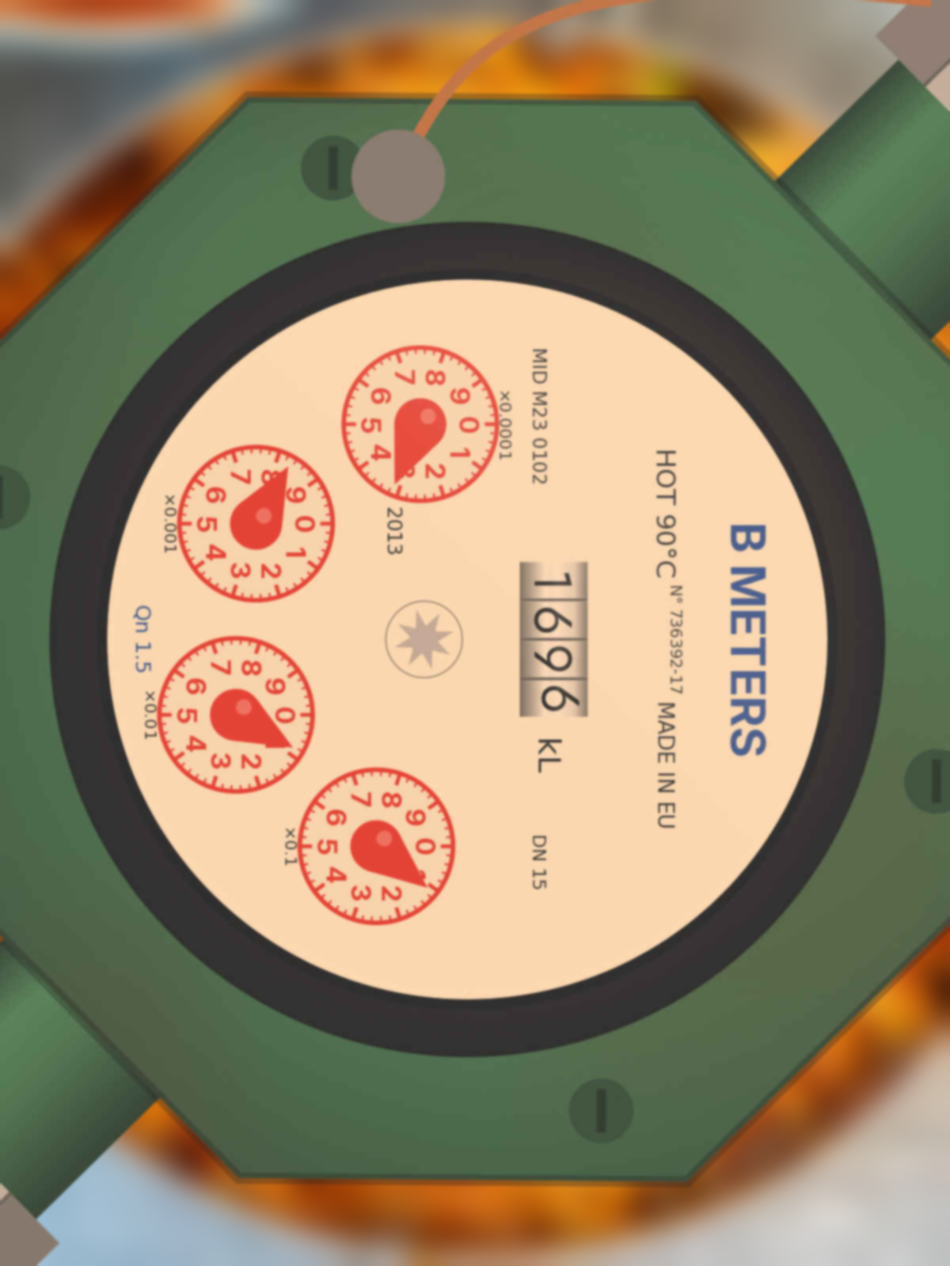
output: **1696.1083** kL
